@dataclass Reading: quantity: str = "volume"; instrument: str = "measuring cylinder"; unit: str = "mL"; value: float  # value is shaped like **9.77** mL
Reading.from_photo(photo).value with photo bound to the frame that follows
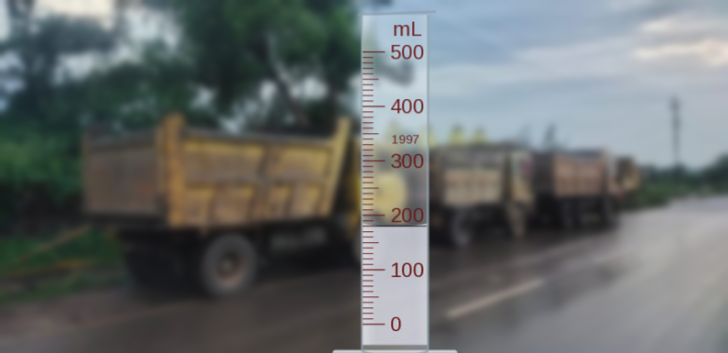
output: **180** mL
